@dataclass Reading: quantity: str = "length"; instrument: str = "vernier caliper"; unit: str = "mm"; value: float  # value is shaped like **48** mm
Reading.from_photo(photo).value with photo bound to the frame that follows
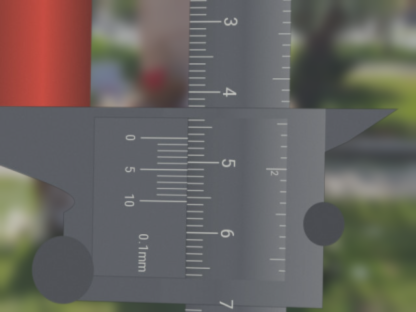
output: **46.6** mm
